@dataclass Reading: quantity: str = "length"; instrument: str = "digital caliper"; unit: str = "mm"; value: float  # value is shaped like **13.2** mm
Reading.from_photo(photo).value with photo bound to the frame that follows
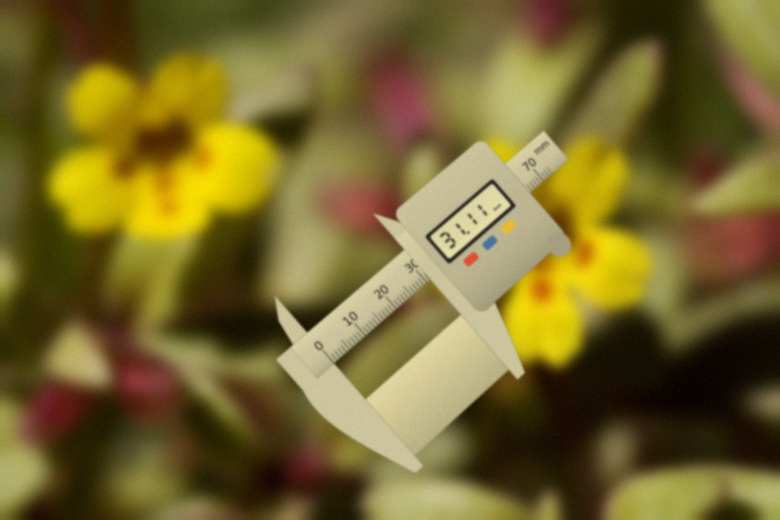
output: **31.11** mm
